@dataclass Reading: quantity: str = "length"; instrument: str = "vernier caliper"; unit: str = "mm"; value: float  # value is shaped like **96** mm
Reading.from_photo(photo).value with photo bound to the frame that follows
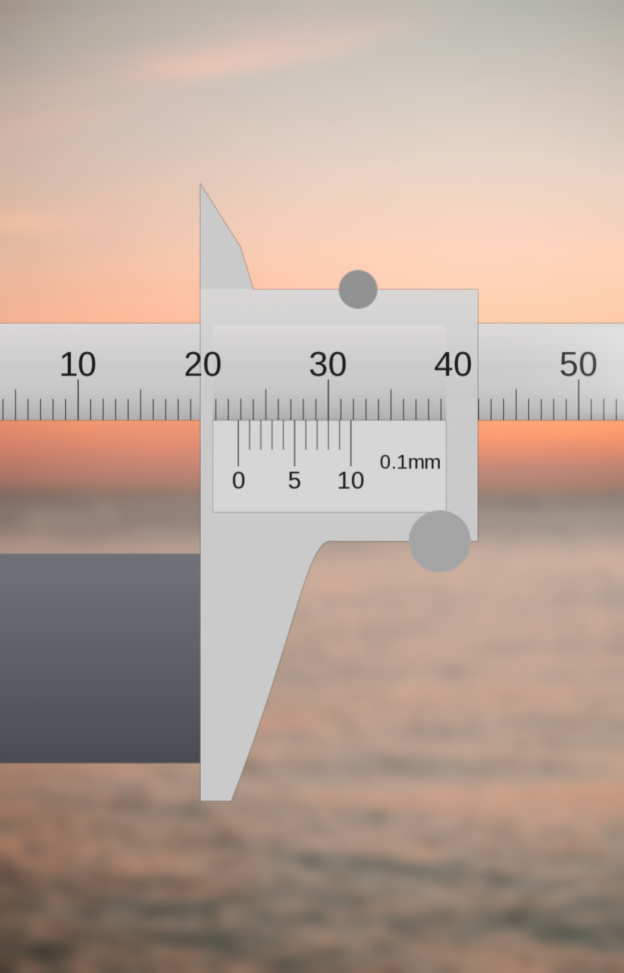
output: **22.8** mm
